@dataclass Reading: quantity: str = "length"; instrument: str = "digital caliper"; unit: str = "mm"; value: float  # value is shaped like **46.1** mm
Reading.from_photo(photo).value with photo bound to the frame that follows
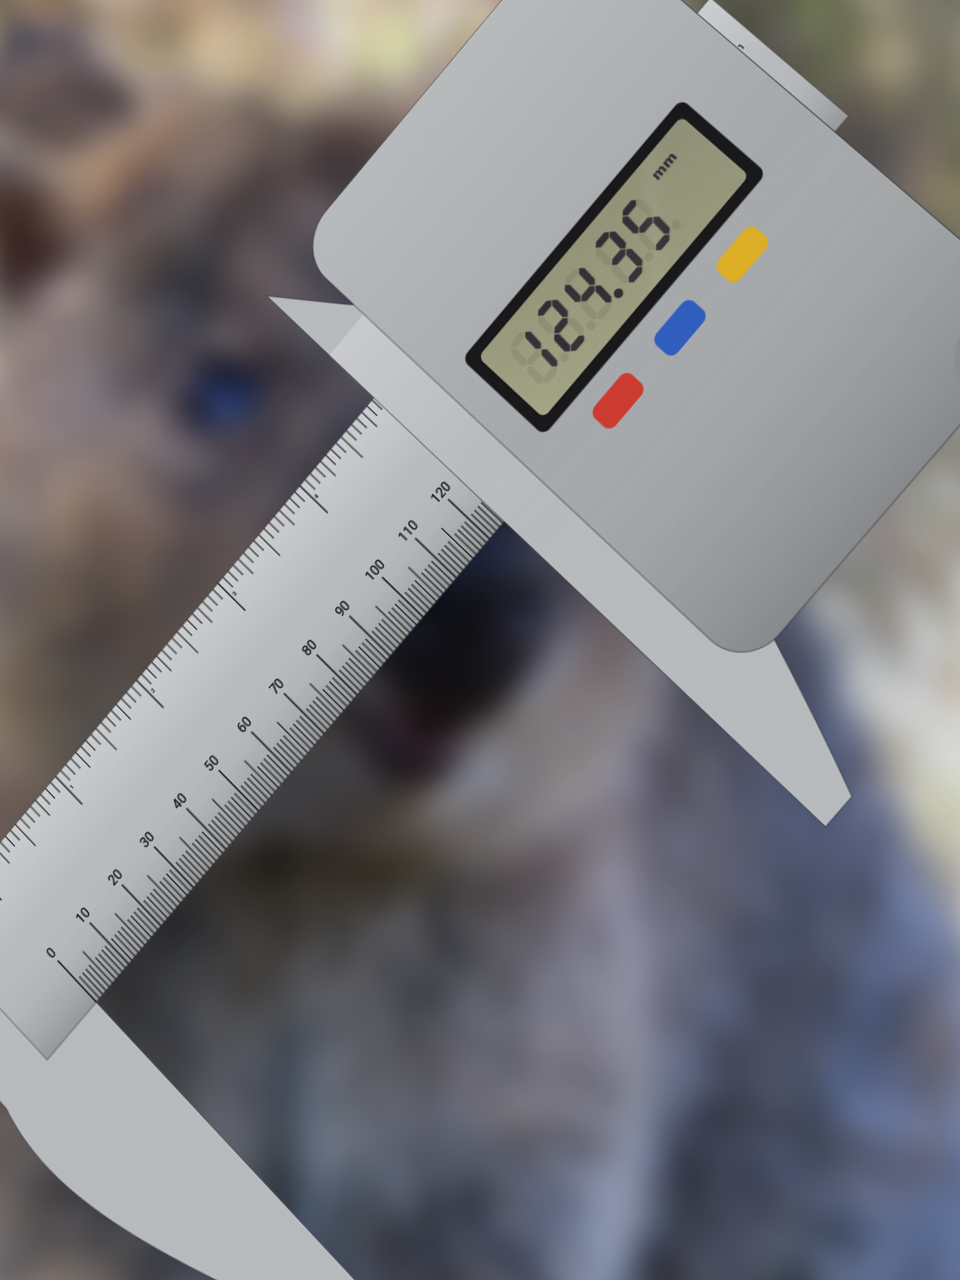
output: **124.35** mm
